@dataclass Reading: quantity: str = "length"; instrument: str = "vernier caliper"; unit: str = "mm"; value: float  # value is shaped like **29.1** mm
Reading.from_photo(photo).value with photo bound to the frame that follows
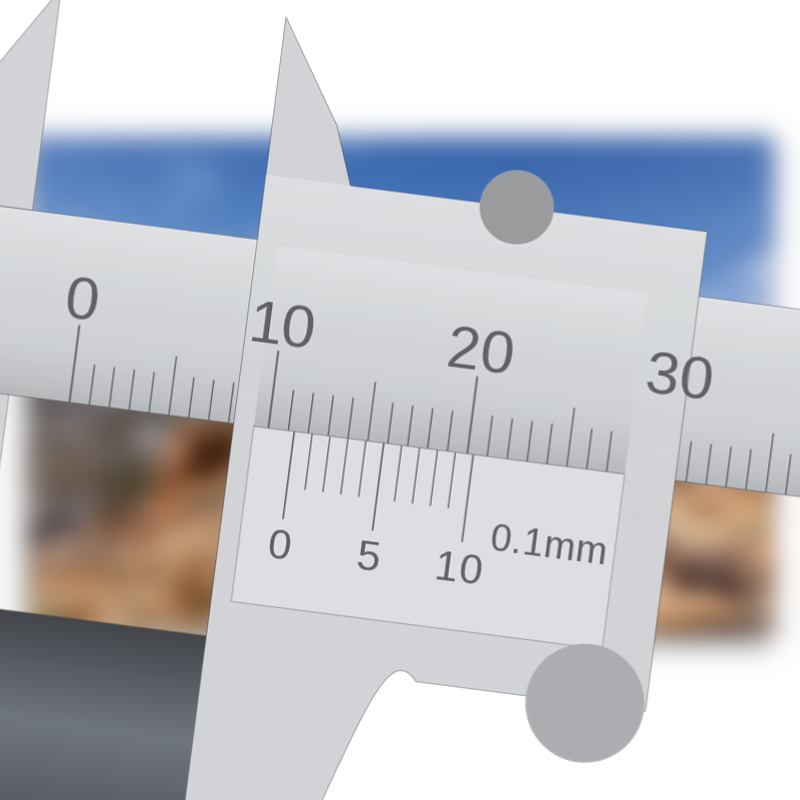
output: **11.3** mm
